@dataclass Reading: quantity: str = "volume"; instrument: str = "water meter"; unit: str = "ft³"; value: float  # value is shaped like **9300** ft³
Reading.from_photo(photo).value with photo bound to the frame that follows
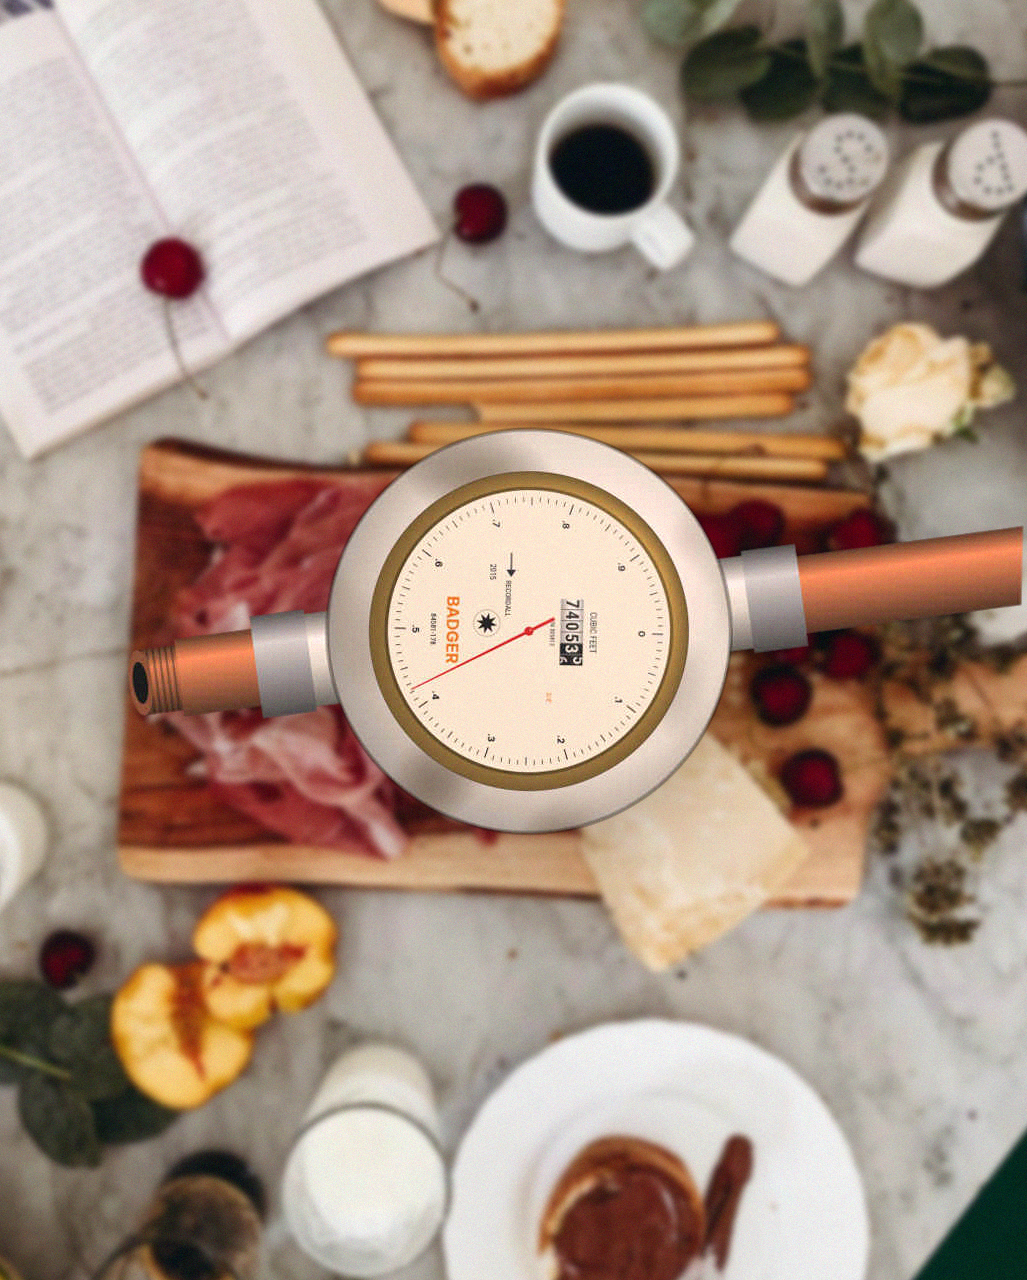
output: **740535.42** ft³
